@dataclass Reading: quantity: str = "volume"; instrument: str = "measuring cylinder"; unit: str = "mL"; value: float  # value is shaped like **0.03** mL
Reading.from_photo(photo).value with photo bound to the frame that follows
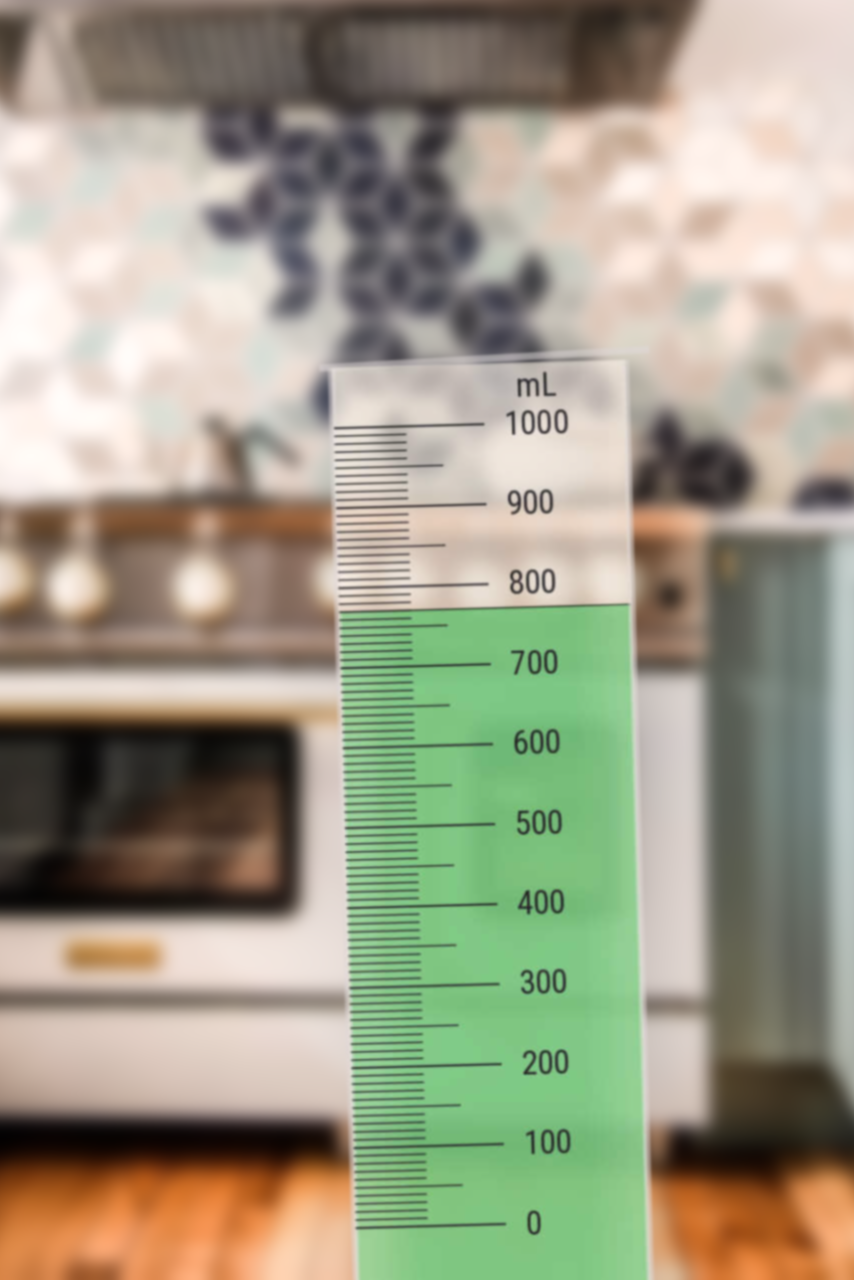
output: **770** mL
